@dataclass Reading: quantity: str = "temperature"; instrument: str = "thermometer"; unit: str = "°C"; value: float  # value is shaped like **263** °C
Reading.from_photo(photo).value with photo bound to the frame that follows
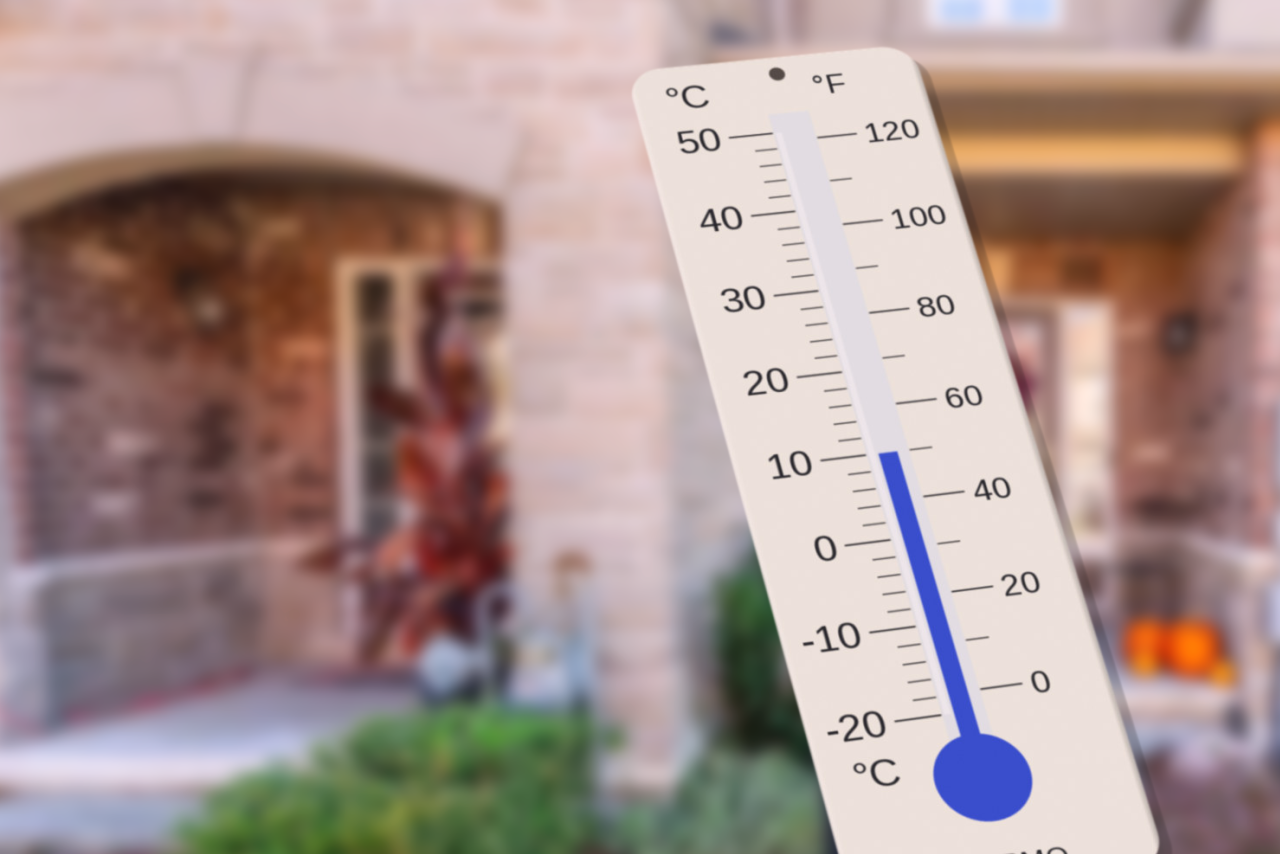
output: **10** °C
